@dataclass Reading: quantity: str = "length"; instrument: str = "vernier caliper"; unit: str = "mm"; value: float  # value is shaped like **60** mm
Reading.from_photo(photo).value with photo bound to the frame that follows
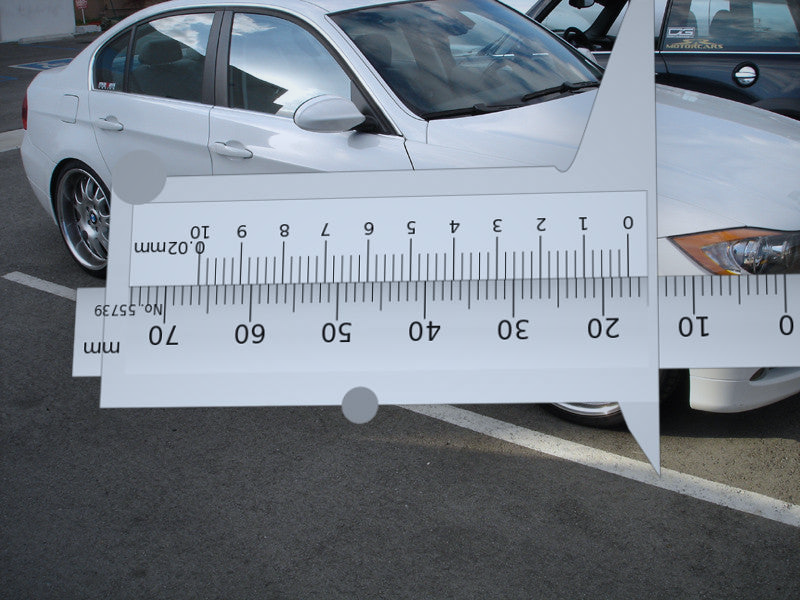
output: **17.2** mm
